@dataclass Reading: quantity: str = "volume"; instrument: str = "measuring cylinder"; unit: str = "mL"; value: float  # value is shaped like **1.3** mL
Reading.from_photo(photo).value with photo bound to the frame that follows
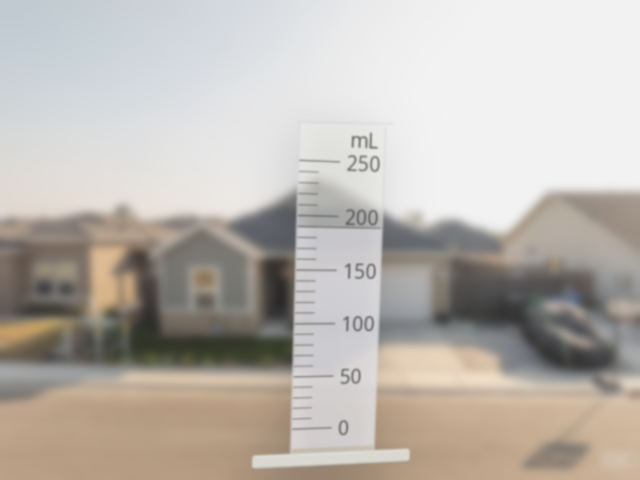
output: **190** mL
